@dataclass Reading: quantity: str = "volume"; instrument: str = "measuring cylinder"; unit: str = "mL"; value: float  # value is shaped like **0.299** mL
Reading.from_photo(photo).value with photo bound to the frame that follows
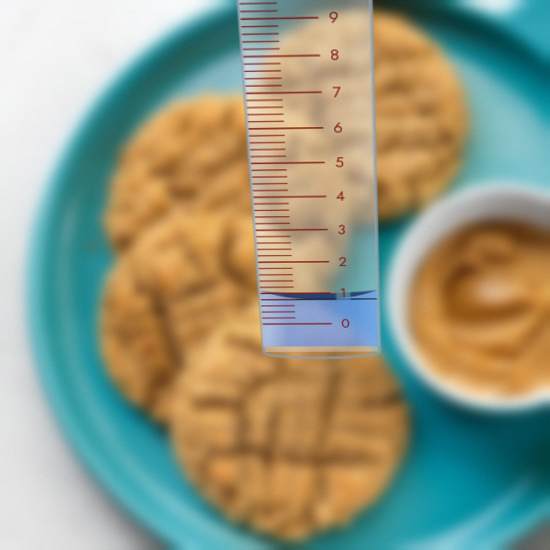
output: **0.8** mL
